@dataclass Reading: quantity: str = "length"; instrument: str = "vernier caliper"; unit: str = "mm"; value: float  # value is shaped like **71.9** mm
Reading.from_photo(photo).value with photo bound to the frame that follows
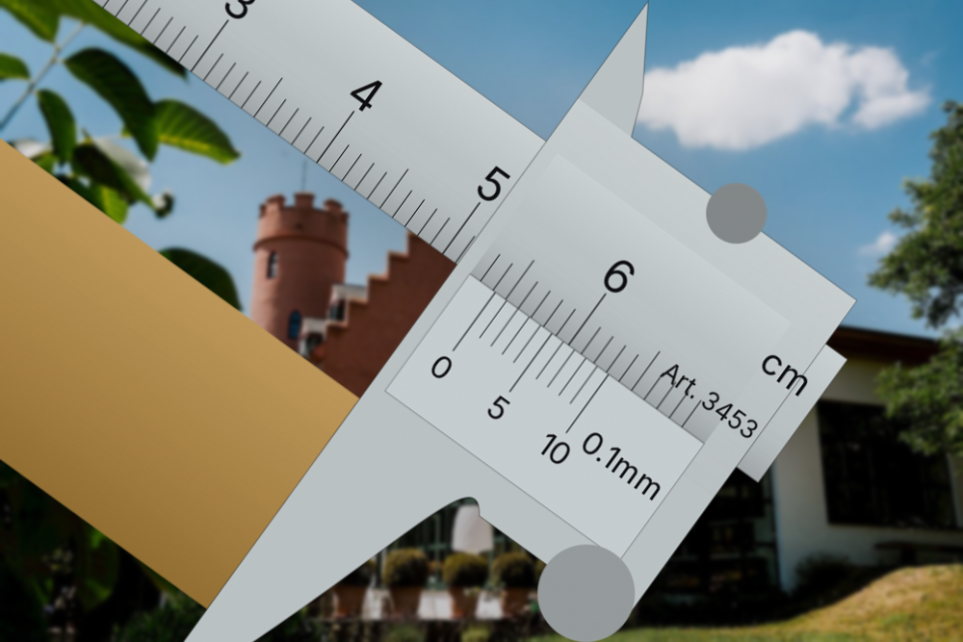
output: **54.2** mm
